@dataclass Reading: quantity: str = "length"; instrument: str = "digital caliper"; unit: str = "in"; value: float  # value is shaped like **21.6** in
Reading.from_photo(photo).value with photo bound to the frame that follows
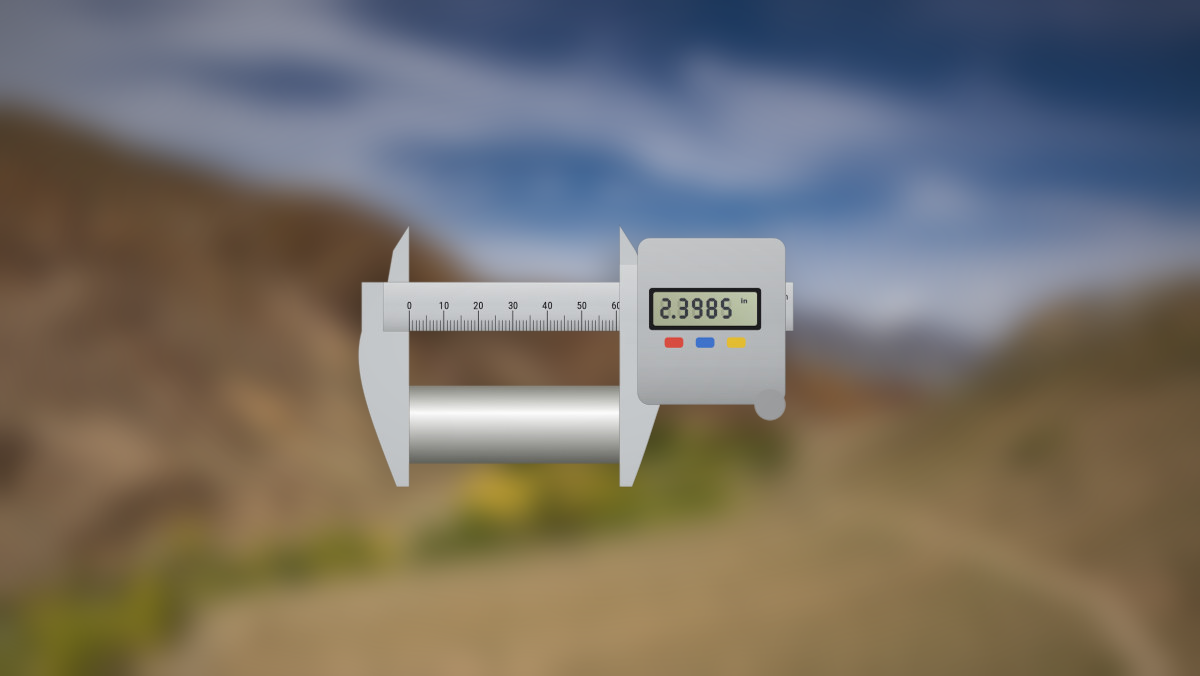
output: **2.3985** in
